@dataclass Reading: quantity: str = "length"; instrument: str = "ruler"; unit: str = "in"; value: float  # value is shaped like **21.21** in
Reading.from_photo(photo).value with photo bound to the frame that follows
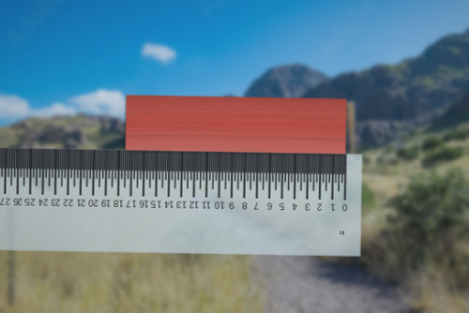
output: **17.5** in
